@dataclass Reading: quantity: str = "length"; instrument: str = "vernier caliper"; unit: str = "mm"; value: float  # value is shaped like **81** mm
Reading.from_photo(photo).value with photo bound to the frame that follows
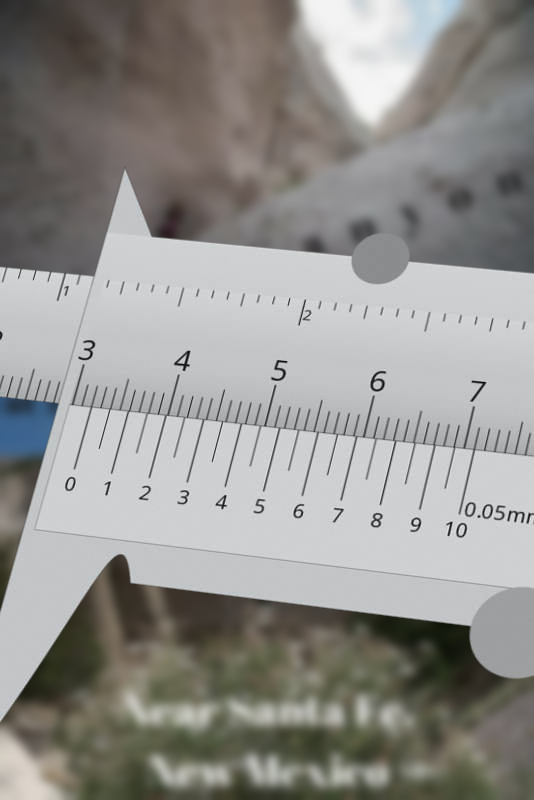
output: **32.0** mm
